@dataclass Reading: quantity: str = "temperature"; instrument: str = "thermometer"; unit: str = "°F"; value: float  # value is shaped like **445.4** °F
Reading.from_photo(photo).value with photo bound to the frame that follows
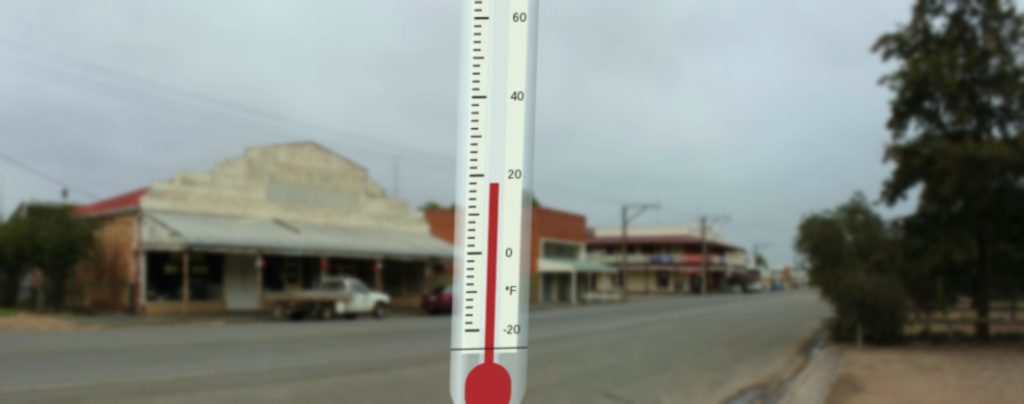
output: **18** °F
